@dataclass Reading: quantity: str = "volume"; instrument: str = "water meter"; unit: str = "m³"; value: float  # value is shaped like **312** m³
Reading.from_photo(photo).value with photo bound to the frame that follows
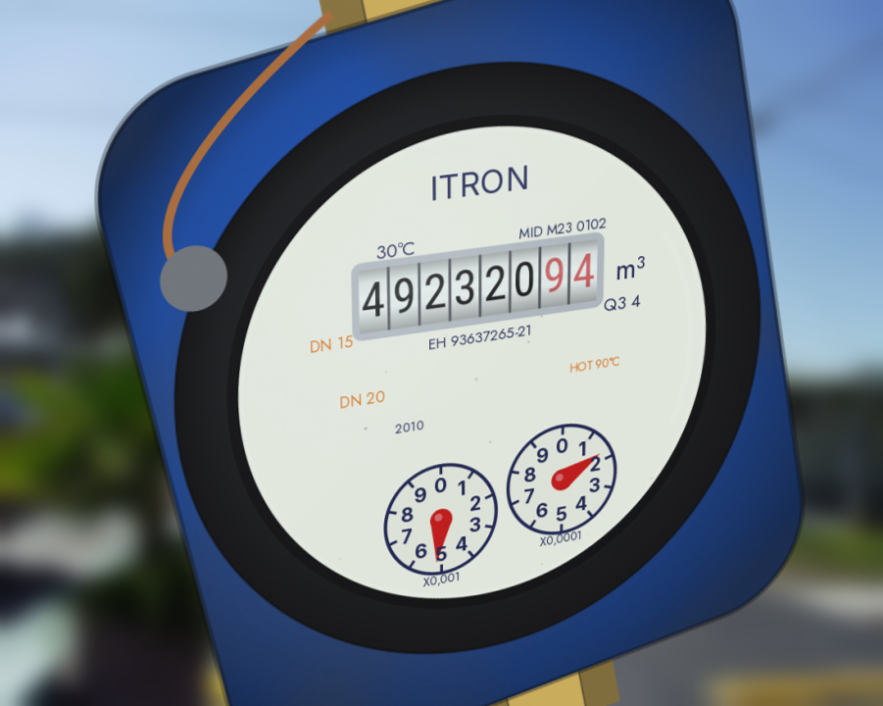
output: **492320.9451** m³
